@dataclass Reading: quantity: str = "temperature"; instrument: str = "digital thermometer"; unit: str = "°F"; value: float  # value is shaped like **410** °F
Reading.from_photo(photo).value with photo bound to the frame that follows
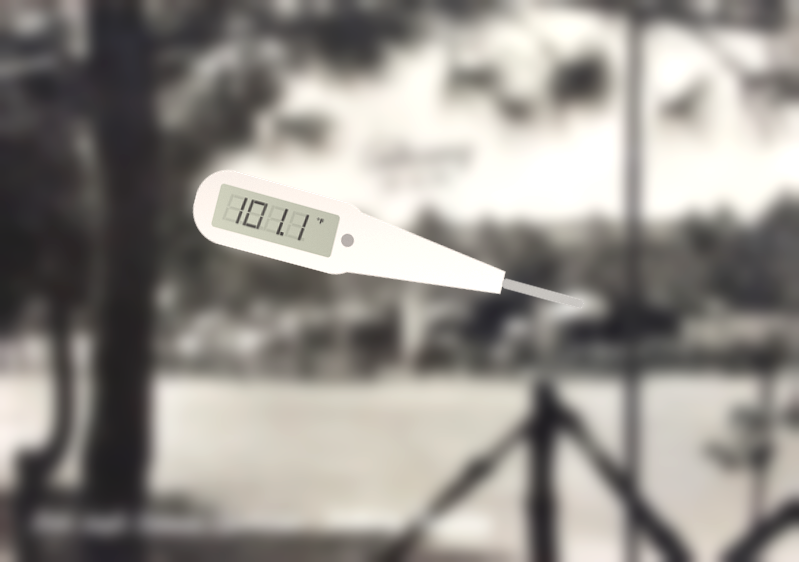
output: **101.1** °F
